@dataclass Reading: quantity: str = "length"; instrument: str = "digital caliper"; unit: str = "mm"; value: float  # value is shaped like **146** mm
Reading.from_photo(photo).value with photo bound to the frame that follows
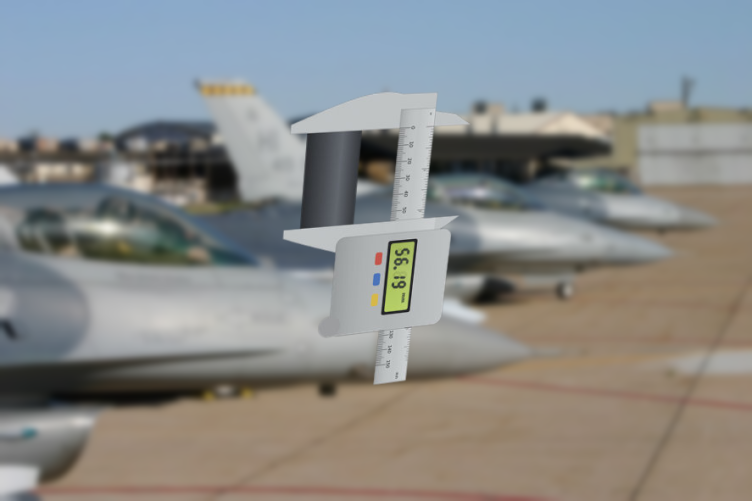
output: **56.19** mm
